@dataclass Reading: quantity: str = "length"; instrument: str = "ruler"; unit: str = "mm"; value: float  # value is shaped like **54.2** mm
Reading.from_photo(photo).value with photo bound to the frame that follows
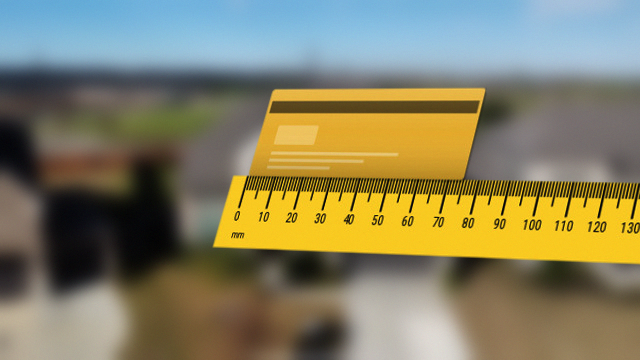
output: **75** mm
